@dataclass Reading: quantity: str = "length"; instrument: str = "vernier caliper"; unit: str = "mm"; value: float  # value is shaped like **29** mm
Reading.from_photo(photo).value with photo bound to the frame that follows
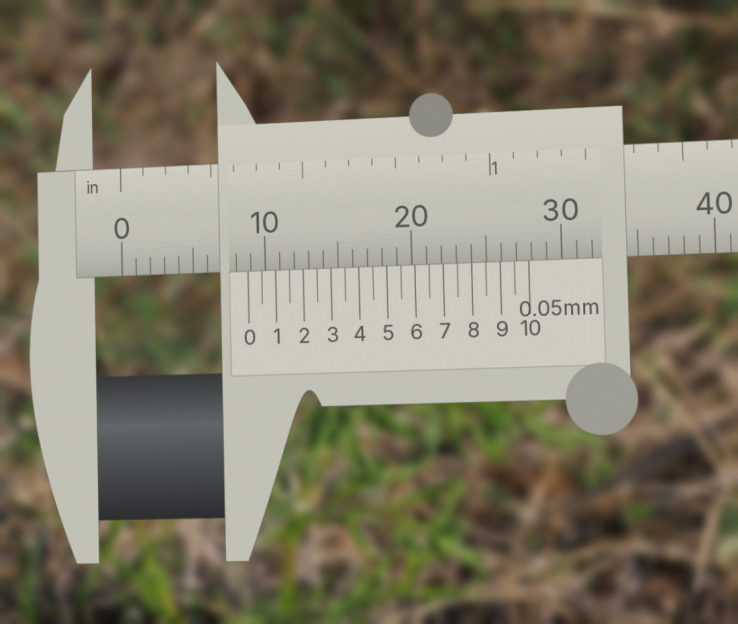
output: **8.8** mm
